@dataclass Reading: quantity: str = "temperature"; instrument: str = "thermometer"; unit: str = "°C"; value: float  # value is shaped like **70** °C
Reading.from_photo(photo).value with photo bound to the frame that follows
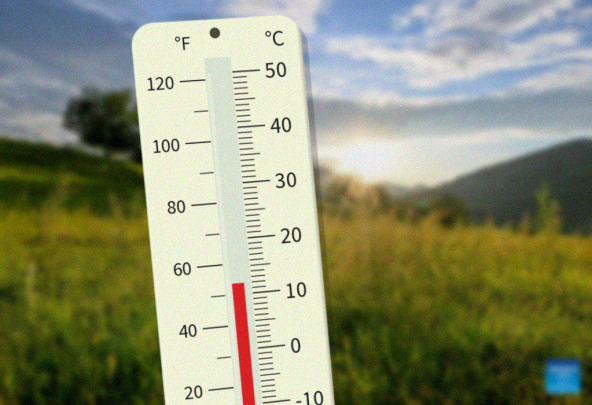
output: **12** °C
